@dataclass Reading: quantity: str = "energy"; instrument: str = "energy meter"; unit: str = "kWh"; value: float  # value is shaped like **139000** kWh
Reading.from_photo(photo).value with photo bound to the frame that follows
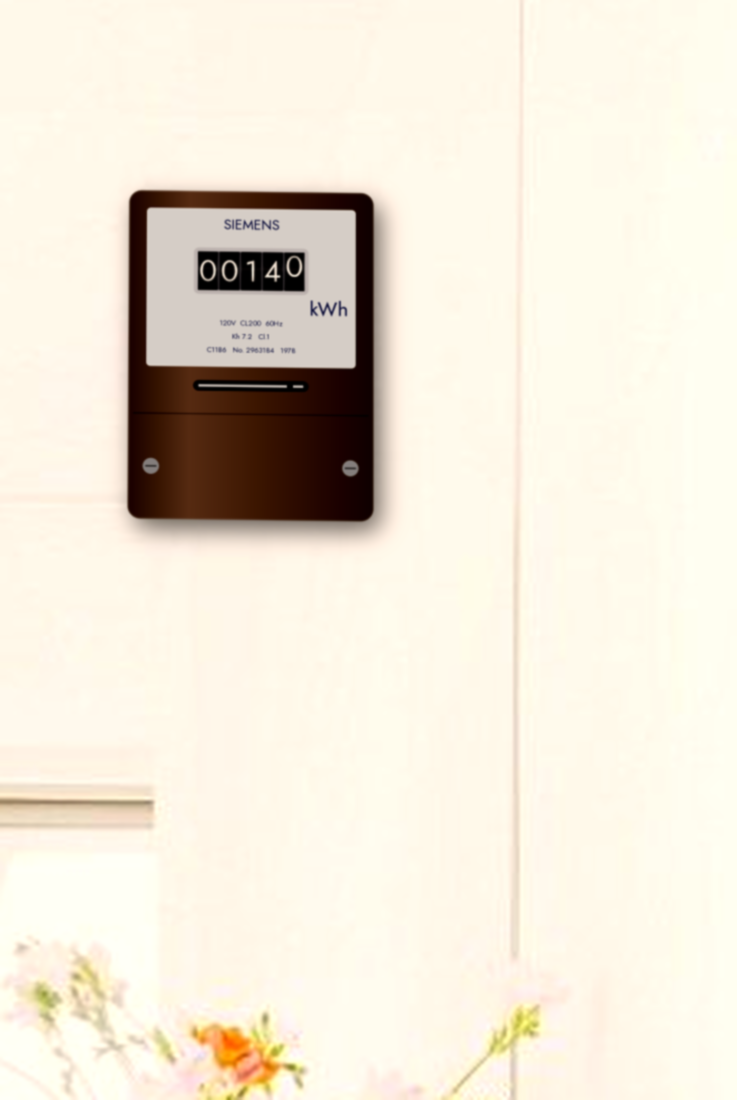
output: **140** kWh
